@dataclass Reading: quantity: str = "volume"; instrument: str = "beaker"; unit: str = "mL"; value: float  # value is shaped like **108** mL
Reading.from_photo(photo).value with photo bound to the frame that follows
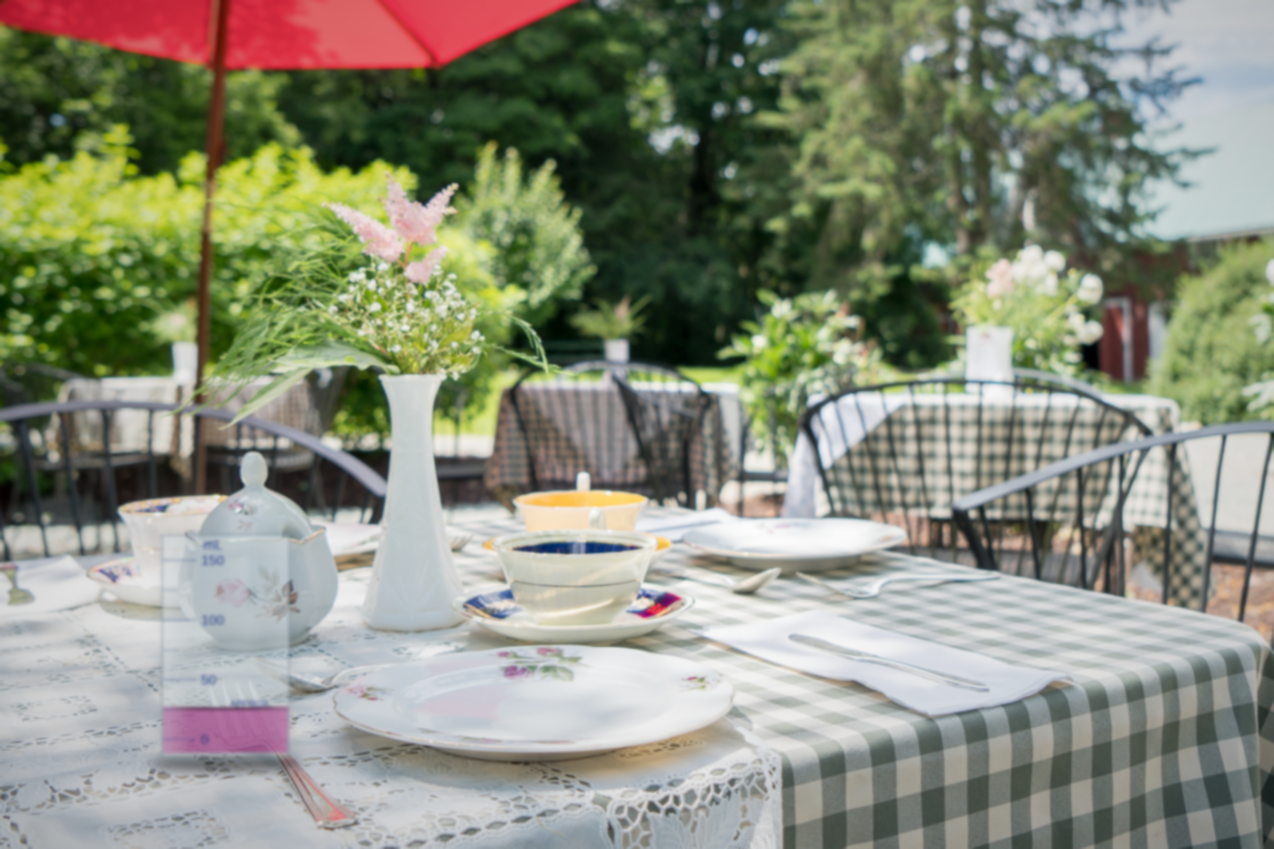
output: **25** mL
